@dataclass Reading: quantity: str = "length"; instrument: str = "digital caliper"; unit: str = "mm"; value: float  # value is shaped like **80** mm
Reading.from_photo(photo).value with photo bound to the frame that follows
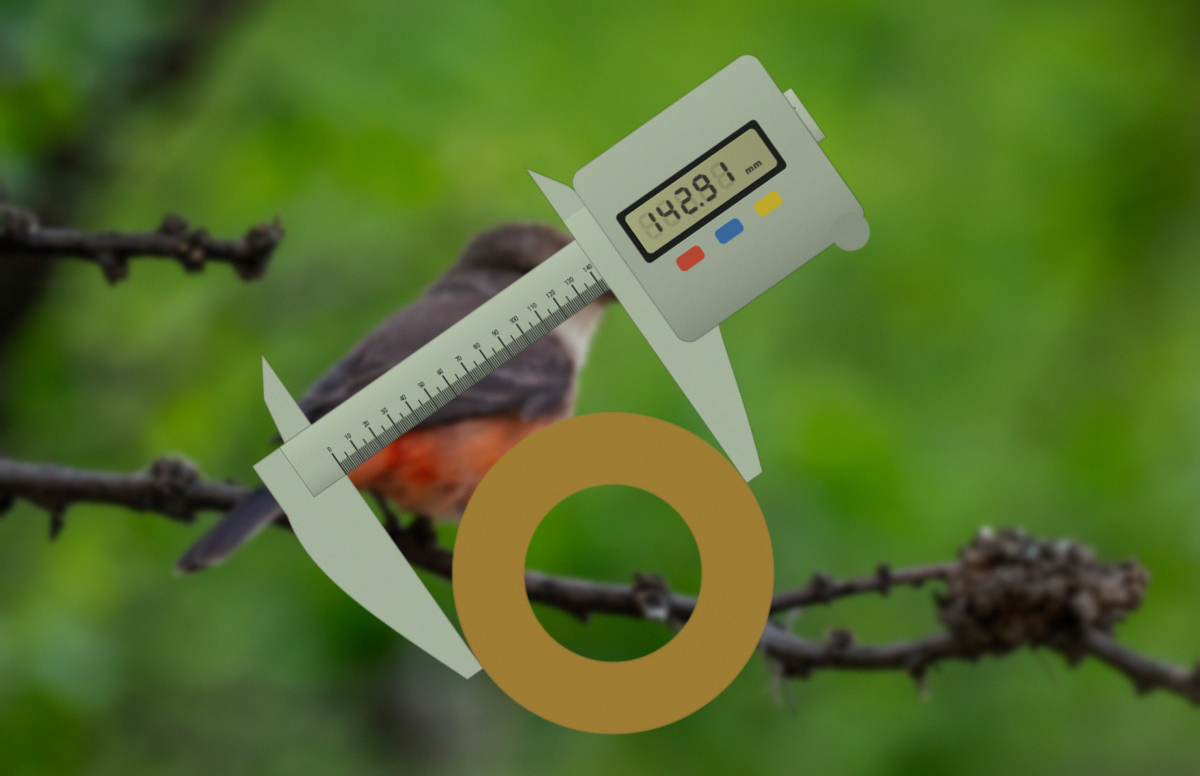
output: **142.91** mm
